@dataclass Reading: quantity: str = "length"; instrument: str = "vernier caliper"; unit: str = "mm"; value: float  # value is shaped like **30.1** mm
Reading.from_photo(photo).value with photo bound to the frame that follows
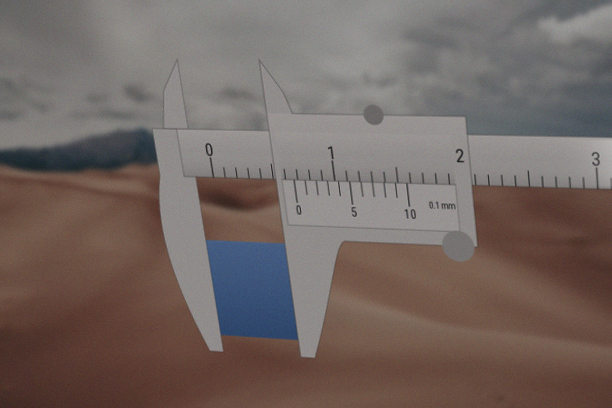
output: **6.7** mm
